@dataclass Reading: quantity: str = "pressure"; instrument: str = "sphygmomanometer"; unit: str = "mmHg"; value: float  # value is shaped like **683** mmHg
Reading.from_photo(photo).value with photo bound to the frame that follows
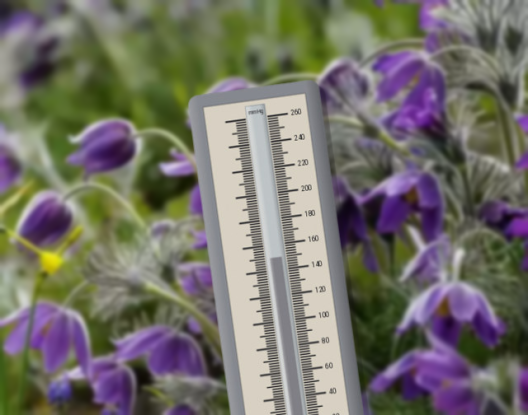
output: **150** mmHg
